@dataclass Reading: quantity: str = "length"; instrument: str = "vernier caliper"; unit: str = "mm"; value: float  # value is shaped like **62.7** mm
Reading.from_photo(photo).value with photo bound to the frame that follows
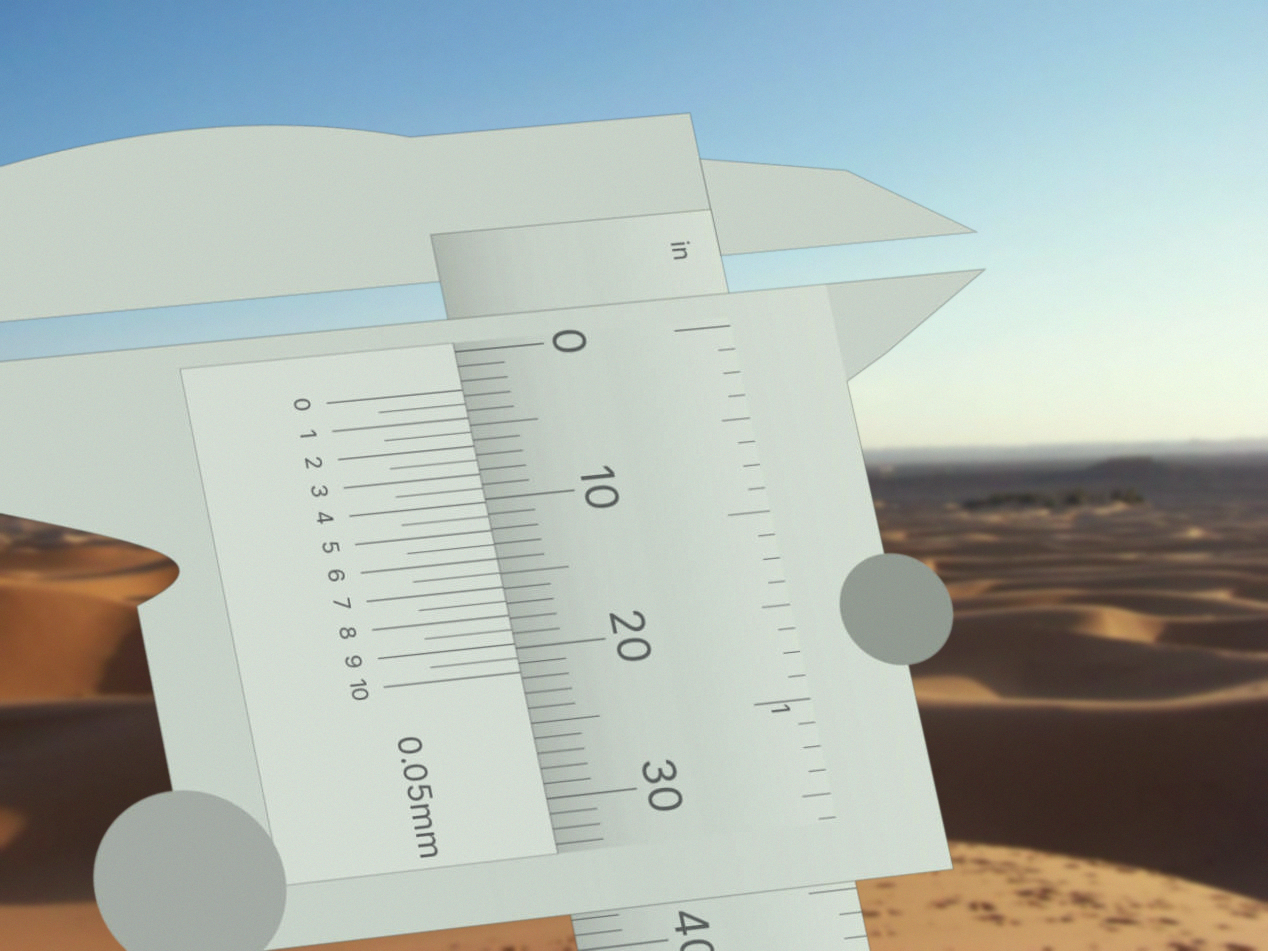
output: **2.6** mm
